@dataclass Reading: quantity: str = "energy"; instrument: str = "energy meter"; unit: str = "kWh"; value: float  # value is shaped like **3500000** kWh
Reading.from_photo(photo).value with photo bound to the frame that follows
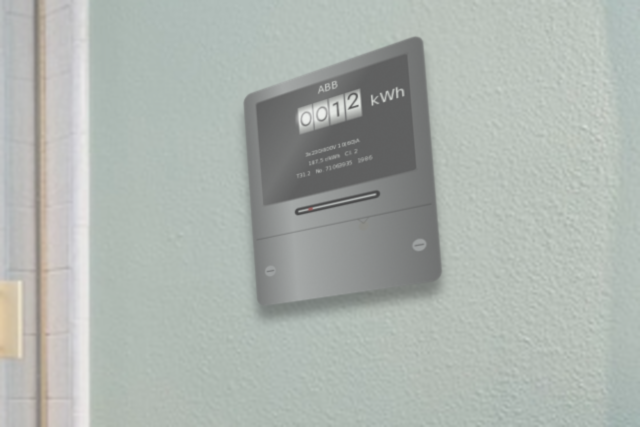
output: **12** kWh
